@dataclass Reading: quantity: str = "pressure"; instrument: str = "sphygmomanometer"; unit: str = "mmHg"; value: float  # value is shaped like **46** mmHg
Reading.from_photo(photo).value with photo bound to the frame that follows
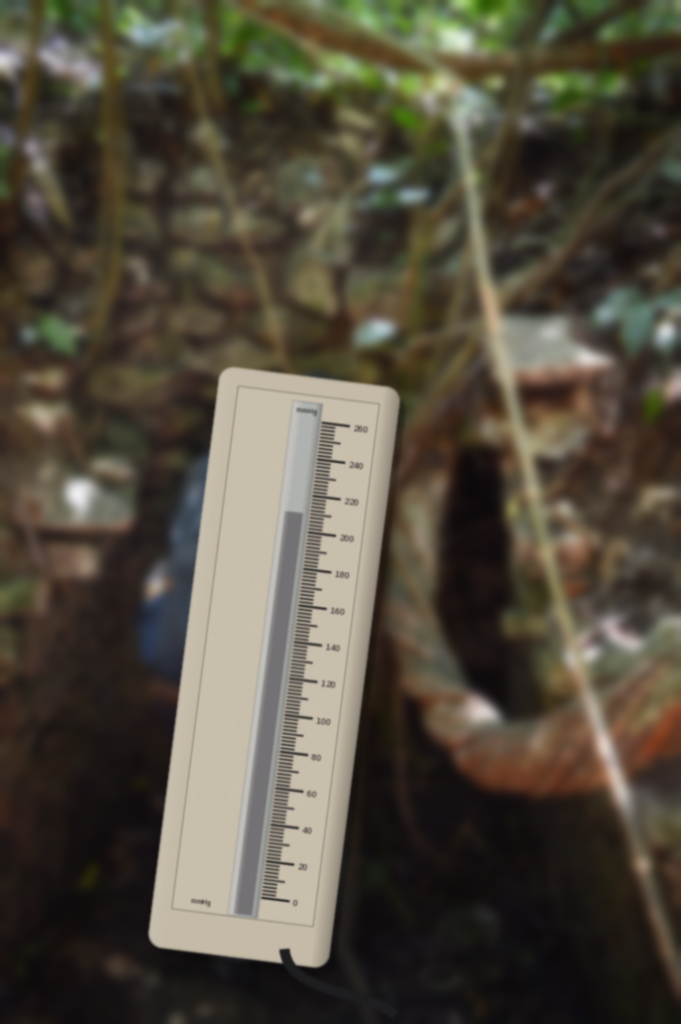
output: **210** mmHg
